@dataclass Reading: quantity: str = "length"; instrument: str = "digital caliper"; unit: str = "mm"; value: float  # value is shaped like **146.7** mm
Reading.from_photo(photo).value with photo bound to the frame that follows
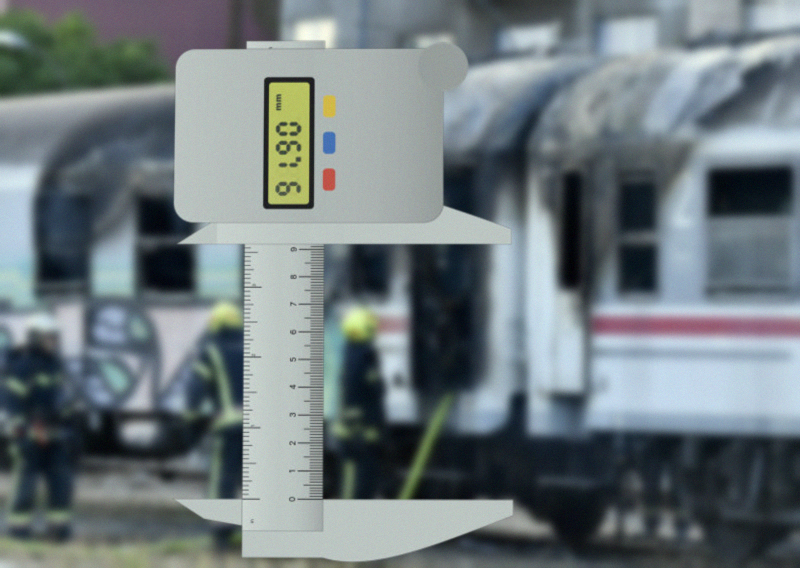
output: **91.90** mm
